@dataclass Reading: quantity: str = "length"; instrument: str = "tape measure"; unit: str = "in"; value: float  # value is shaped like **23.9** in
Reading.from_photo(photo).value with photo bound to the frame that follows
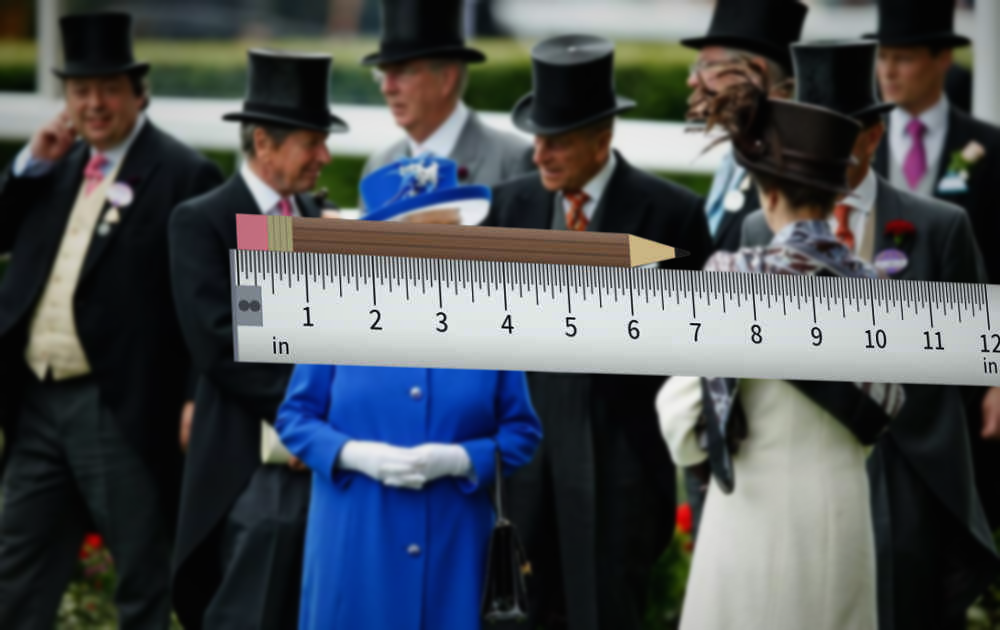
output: **7** in
